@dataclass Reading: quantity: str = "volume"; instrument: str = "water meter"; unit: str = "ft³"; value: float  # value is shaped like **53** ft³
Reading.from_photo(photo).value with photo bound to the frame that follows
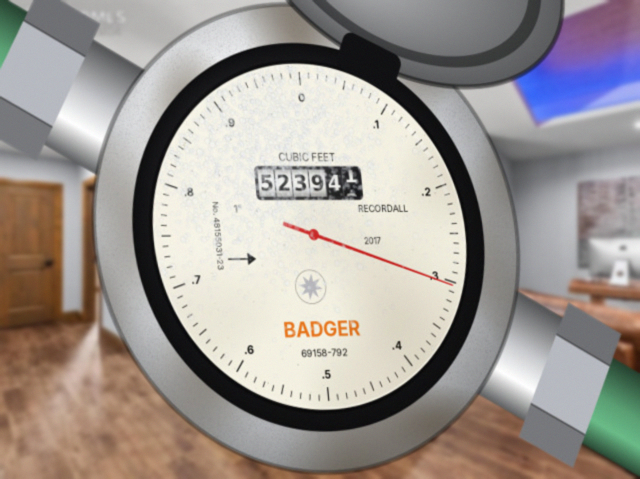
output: **523941.30** ft³
